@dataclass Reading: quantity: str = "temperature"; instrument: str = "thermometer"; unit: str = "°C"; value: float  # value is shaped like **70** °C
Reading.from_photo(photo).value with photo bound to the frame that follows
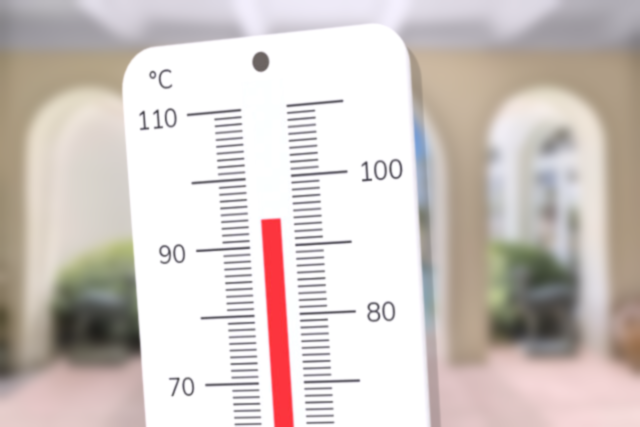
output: **94** °C
